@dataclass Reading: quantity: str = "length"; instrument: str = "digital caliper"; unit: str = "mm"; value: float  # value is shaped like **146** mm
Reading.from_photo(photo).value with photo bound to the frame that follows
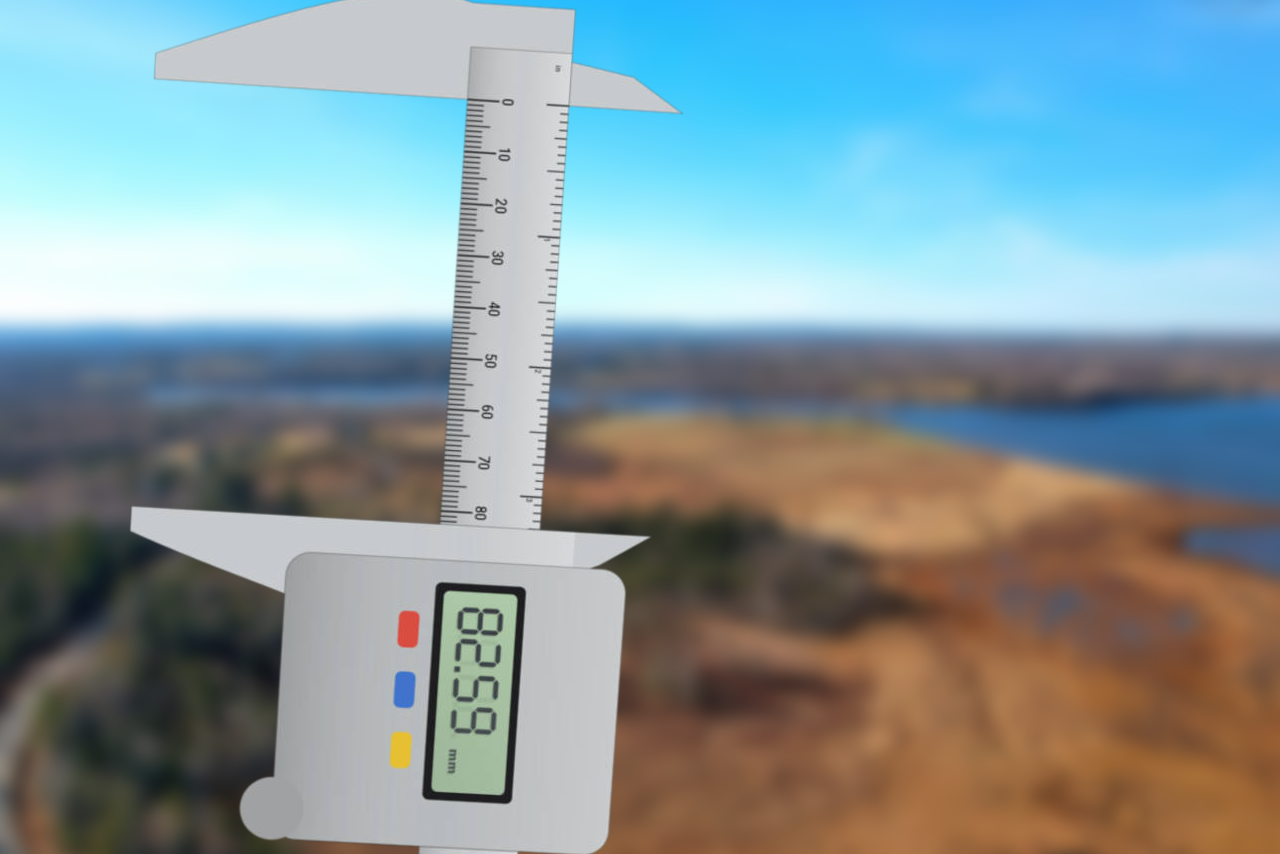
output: **82.59** mm
